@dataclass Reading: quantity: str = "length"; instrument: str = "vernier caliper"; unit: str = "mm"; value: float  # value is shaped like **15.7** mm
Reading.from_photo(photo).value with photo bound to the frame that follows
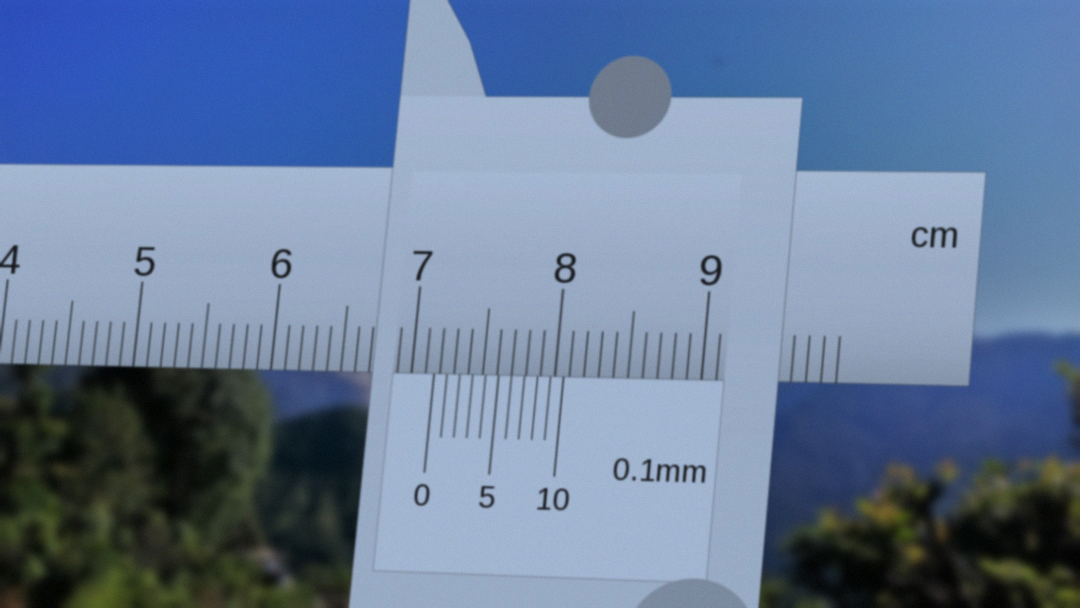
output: **71.6** mm
